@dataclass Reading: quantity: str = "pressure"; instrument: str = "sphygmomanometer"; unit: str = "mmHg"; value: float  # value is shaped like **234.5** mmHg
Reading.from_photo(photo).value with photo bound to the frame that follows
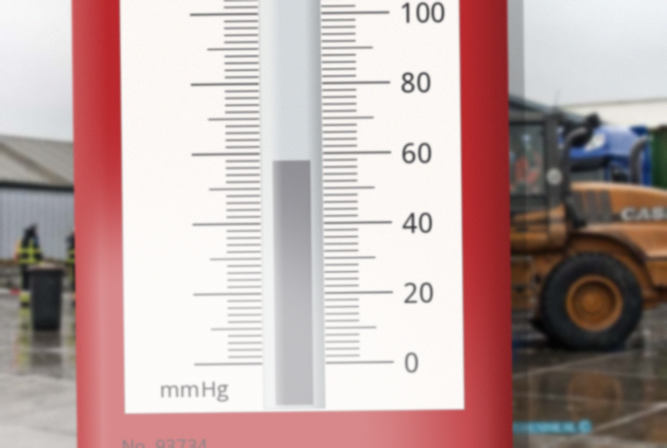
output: **58** mmHg
